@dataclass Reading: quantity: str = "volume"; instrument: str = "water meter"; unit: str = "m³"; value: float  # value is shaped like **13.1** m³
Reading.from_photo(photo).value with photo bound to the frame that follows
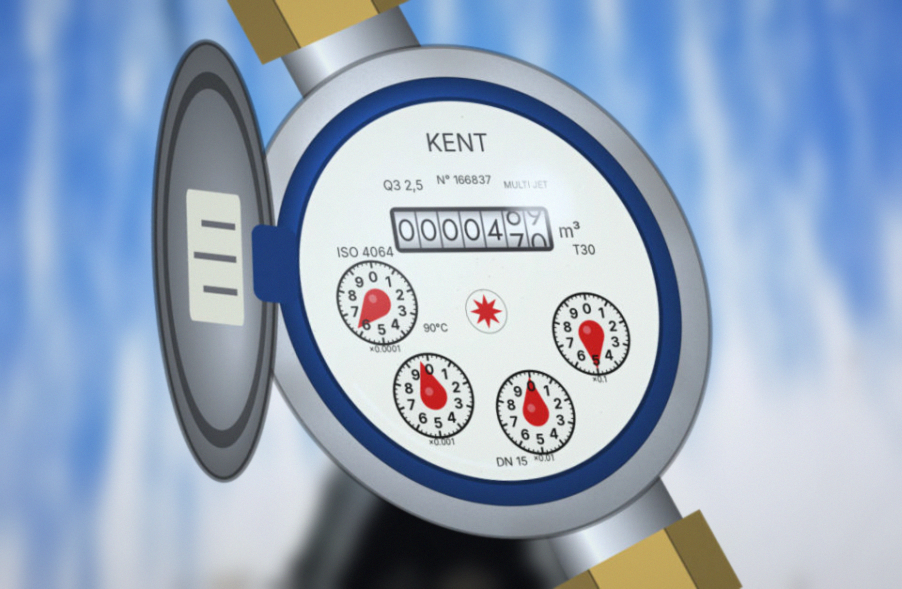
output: **469.4996** m³
